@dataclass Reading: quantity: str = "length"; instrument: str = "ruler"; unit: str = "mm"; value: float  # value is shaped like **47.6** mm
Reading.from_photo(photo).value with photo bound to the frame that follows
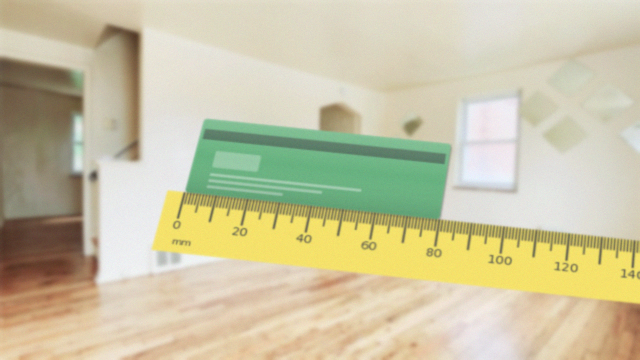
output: **80** mm
